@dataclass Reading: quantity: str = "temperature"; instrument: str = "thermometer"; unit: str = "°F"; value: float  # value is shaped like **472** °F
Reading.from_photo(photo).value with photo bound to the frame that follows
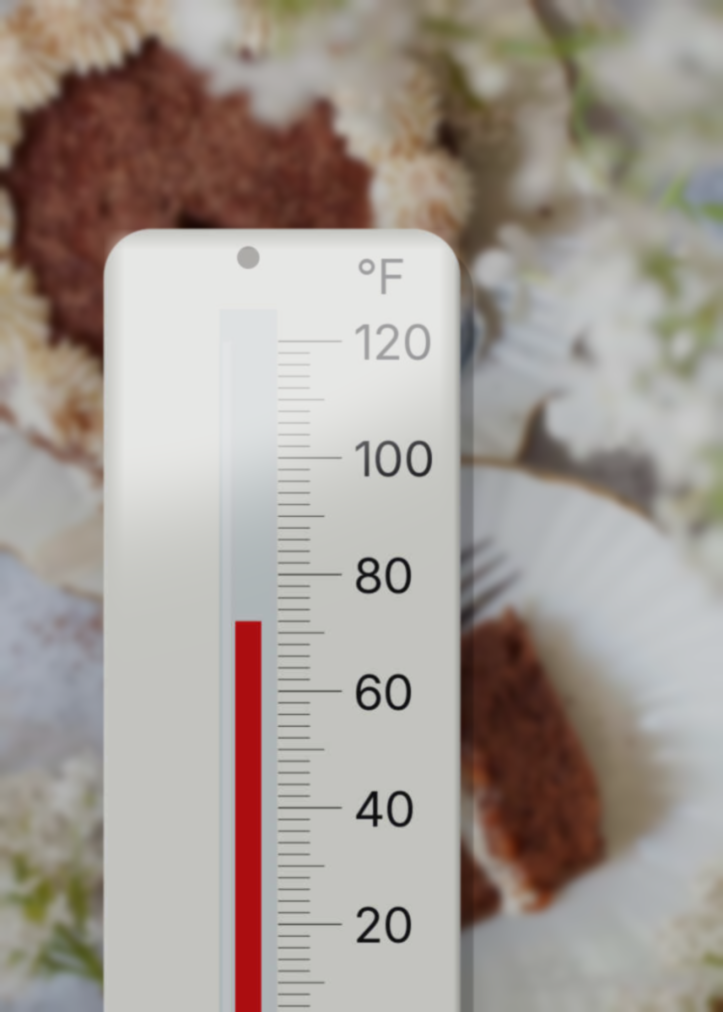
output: **72** °F
